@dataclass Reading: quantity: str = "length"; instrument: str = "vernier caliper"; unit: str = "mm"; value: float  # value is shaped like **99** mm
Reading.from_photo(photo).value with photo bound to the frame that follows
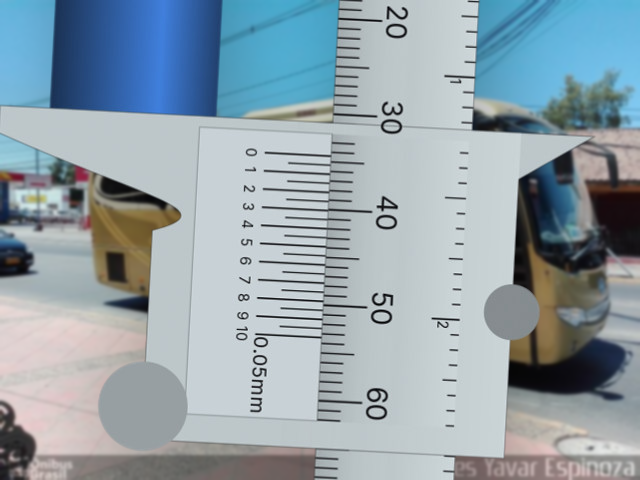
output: **34.4** mm
